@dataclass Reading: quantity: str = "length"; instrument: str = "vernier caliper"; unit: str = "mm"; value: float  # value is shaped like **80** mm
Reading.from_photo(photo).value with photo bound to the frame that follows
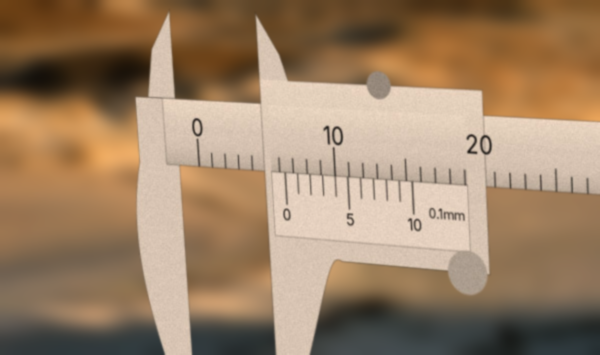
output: **6.4** mm
